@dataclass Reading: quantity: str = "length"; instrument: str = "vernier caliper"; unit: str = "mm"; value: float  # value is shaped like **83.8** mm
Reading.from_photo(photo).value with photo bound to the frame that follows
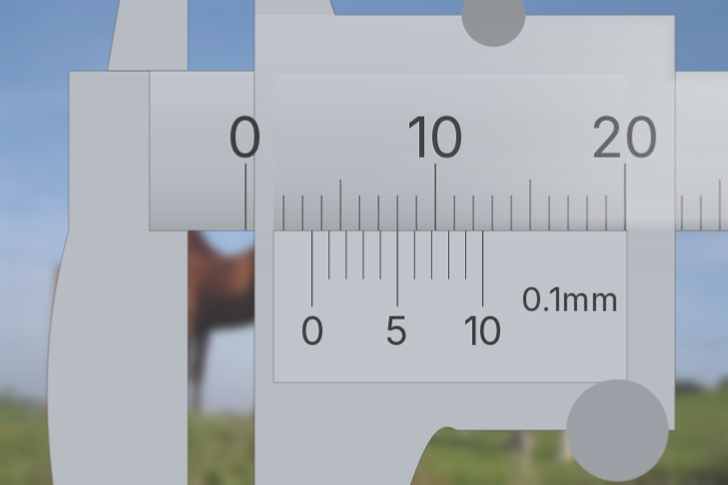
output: **3.5** mm
